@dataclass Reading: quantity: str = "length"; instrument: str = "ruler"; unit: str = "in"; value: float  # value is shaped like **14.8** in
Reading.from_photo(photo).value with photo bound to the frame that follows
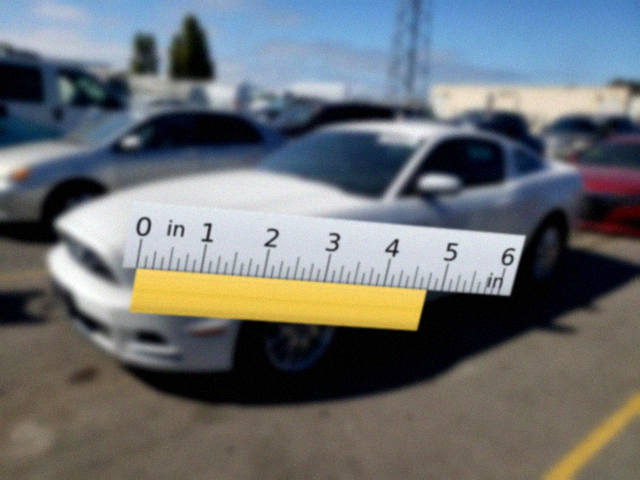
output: **4.75** in
